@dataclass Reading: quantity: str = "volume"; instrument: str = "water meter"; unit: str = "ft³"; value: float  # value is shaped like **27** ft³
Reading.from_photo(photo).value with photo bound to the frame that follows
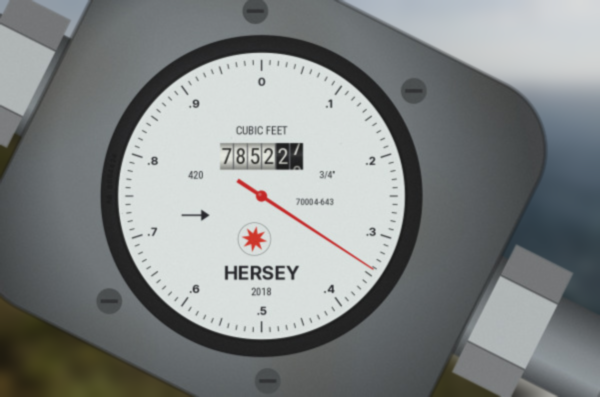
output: **785227.34** ft³
